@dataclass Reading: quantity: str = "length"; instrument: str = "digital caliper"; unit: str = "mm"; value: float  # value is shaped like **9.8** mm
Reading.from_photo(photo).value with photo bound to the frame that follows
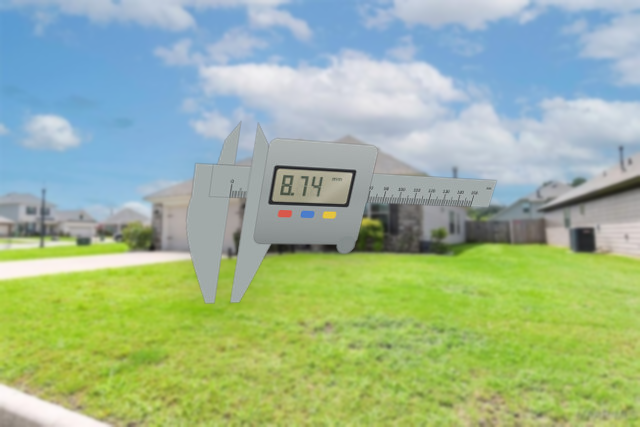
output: **8.74** mm
